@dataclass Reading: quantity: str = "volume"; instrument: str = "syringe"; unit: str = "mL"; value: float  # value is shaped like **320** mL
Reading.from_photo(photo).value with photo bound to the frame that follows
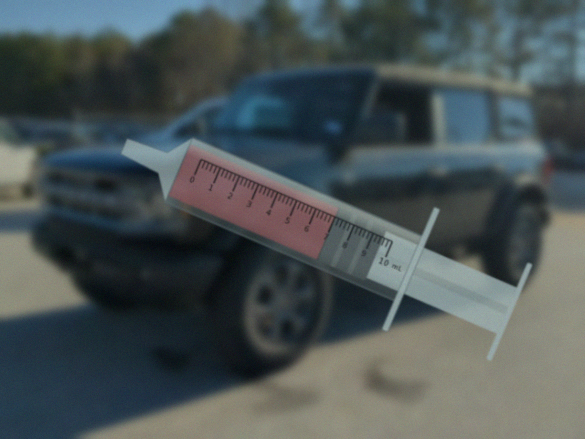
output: **7** mL
